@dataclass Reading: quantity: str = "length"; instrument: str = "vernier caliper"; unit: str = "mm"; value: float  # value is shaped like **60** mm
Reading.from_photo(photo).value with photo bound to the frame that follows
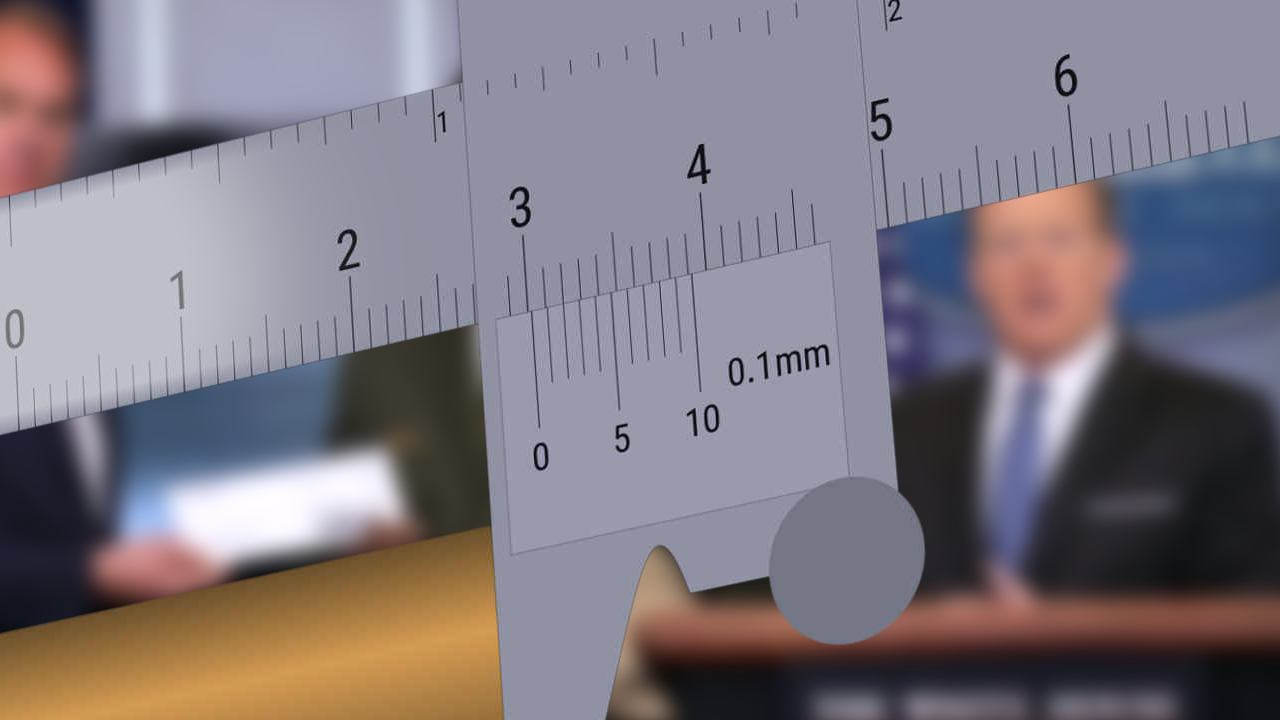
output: **30.2** mm
